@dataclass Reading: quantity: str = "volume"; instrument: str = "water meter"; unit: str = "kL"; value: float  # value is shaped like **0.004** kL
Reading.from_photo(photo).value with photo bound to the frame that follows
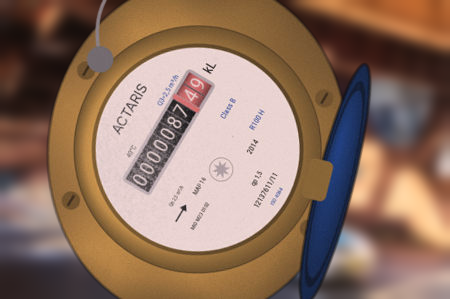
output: **87.49** kL
